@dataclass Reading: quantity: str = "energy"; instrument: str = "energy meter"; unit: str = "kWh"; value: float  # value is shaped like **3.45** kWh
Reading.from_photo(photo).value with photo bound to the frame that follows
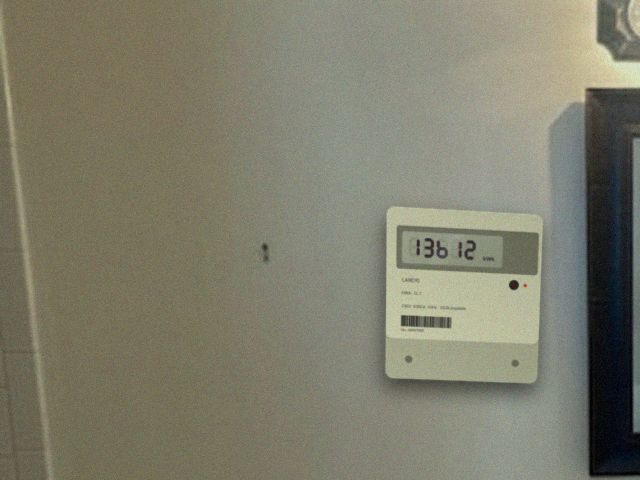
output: **13612** kWh
